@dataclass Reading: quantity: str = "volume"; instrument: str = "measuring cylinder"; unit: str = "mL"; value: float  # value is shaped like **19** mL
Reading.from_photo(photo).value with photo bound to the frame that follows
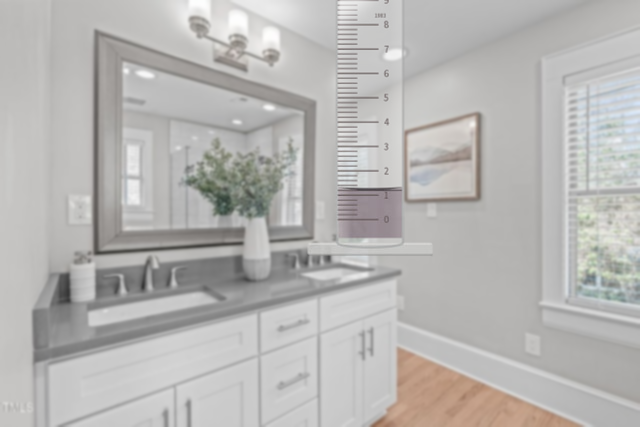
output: **1.2** mL
